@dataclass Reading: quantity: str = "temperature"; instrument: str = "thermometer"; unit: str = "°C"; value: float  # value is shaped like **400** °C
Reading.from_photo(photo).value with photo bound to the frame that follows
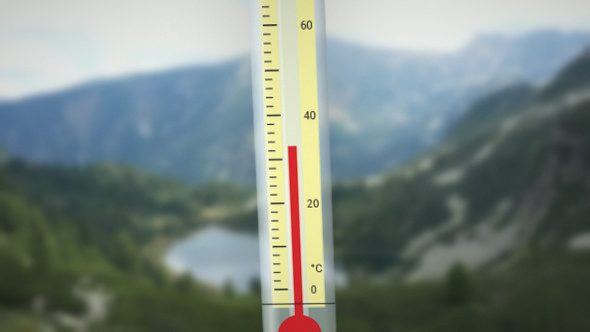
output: **33** °C
